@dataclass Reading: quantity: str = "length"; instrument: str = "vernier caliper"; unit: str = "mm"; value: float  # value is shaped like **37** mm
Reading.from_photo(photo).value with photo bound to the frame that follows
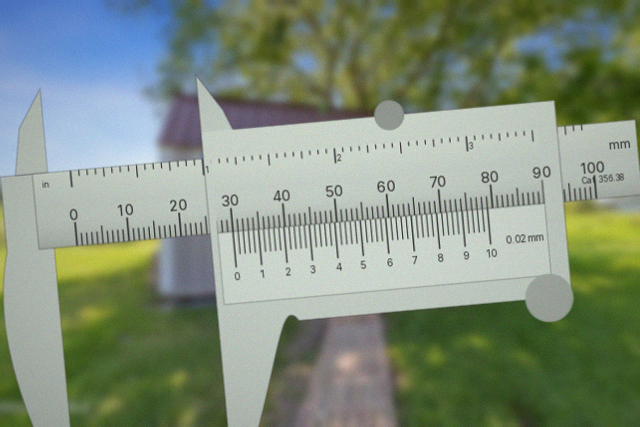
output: **30.0** mm
